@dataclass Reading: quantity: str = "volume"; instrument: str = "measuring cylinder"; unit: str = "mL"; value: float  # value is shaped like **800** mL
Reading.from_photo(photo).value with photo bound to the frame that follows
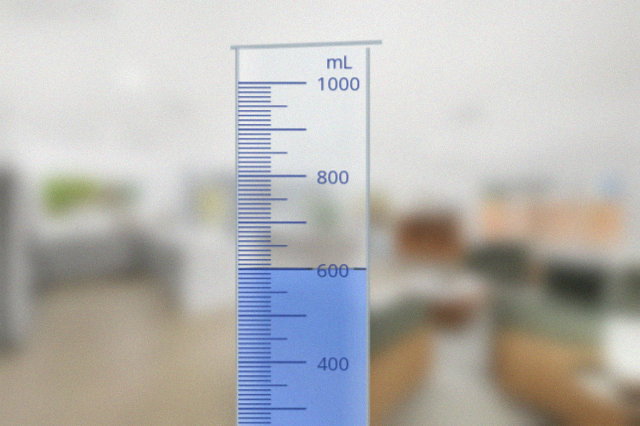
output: **600** mL
